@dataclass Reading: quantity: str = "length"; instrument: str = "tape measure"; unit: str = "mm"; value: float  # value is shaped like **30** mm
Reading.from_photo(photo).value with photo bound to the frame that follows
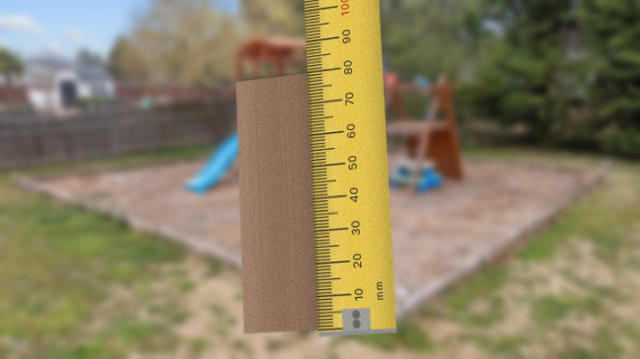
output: **80** mm
